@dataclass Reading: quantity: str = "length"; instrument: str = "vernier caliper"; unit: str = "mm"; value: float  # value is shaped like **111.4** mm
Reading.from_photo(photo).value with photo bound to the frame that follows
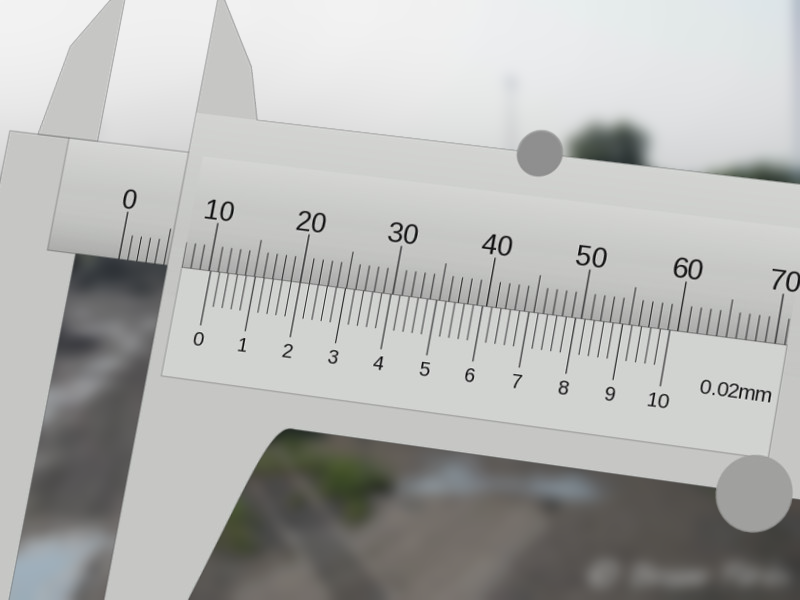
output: **10.2** mm
